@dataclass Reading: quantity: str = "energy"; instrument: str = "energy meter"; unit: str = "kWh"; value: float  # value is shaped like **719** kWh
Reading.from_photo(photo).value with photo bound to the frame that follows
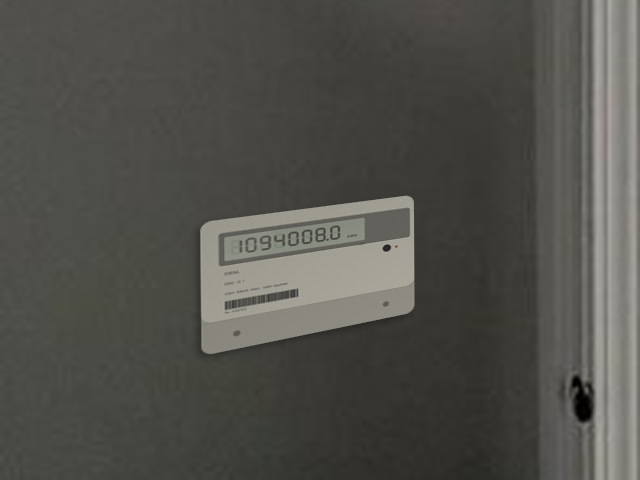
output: **1094008.0** kWh
